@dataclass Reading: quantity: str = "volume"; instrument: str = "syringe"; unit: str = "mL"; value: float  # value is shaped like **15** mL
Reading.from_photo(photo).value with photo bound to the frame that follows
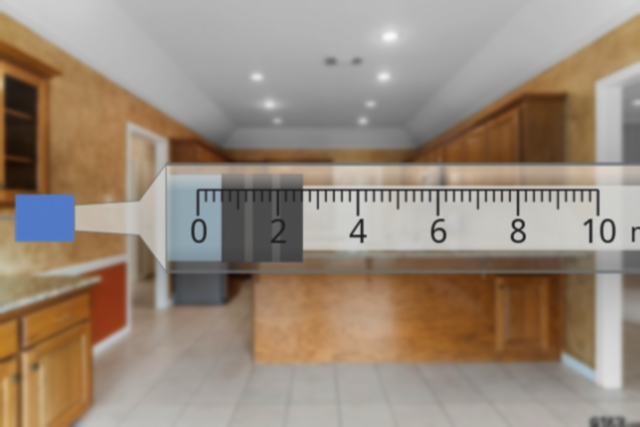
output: **0.6** mL
